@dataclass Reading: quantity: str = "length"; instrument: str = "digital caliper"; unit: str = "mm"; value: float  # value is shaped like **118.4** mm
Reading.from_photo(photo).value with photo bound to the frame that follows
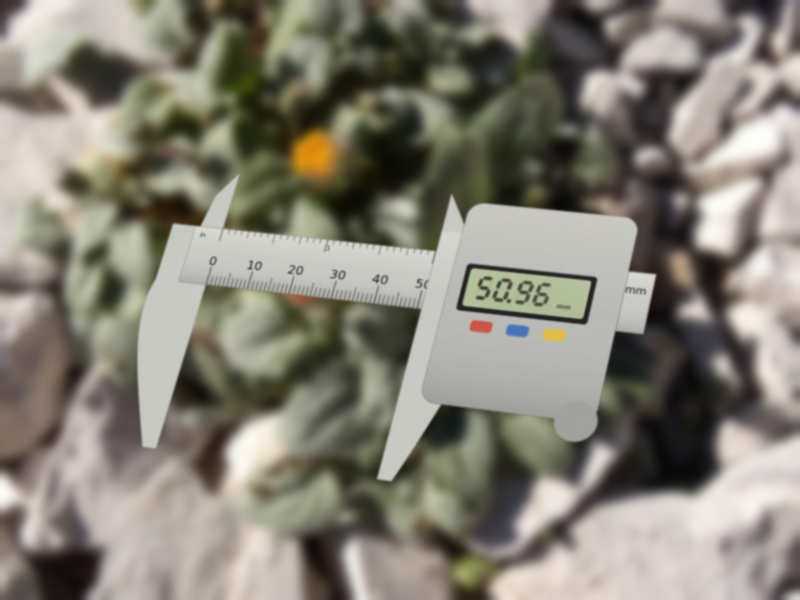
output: **50.96** mm
